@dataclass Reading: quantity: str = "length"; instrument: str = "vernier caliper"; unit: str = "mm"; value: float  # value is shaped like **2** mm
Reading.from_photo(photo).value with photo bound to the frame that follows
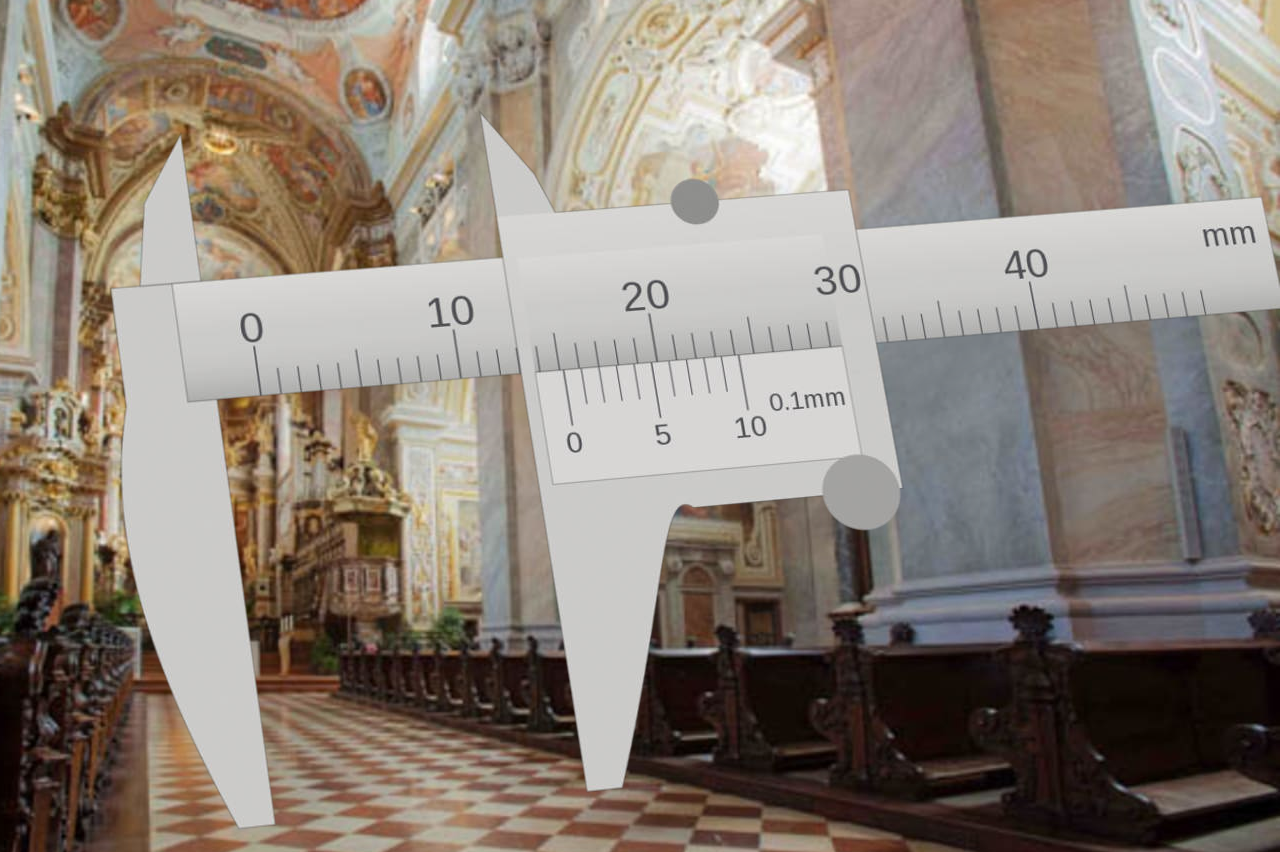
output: **15.2** mm
